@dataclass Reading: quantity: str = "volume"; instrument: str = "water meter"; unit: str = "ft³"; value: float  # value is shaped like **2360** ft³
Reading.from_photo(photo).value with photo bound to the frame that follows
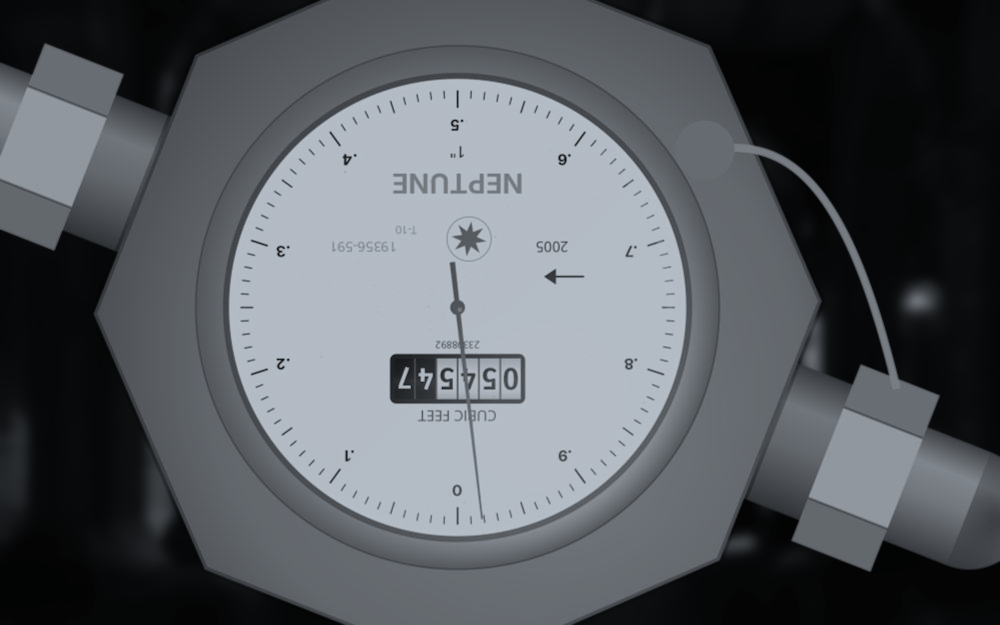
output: **54546.98** ft³
